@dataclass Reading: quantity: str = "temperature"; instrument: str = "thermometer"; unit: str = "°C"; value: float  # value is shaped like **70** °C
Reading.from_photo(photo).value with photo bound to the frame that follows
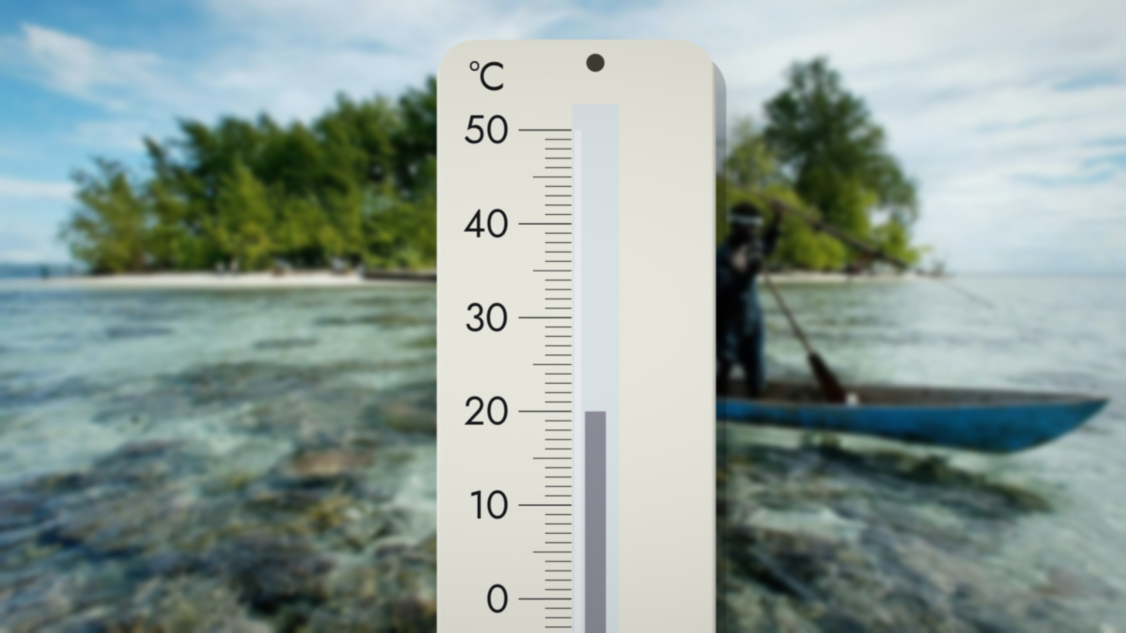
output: **20** °C
